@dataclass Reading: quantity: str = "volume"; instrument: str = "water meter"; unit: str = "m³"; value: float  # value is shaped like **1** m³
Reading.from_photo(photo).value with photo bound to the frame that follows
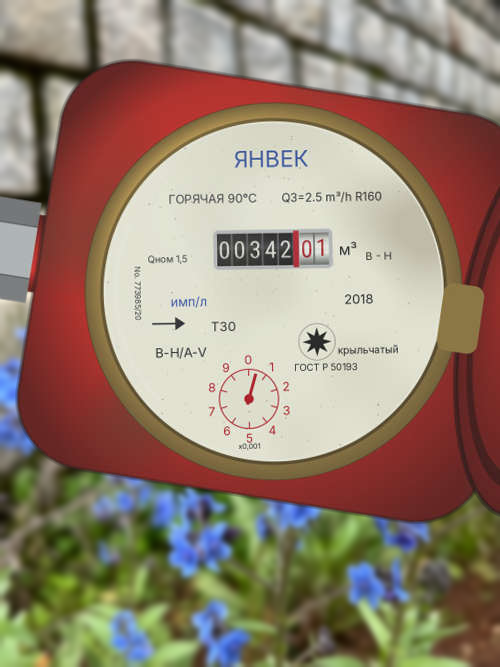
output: **342.010** m³
